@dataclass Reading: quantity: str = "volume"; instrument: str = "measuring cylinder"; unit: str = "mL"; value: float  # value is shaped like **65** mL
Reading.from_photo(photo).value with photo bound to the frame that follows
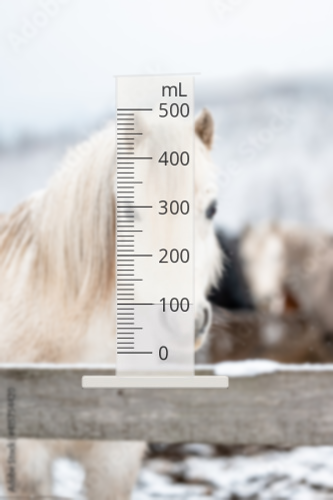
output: **100** mL
